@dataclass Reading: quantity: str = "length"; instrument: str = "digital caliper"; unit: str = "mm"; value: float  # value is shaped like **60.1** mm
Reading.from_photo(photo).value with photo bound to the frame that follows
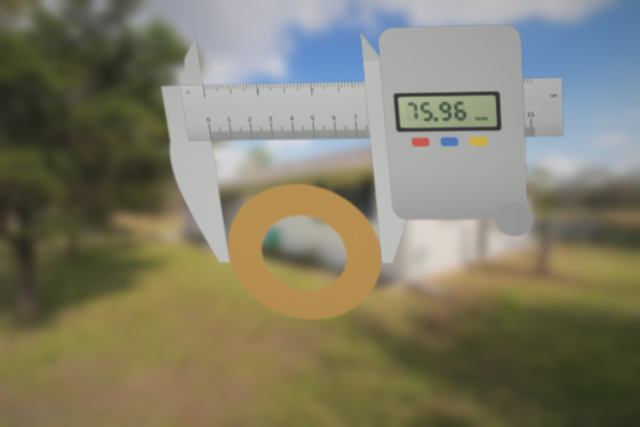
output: **75.96** mm
